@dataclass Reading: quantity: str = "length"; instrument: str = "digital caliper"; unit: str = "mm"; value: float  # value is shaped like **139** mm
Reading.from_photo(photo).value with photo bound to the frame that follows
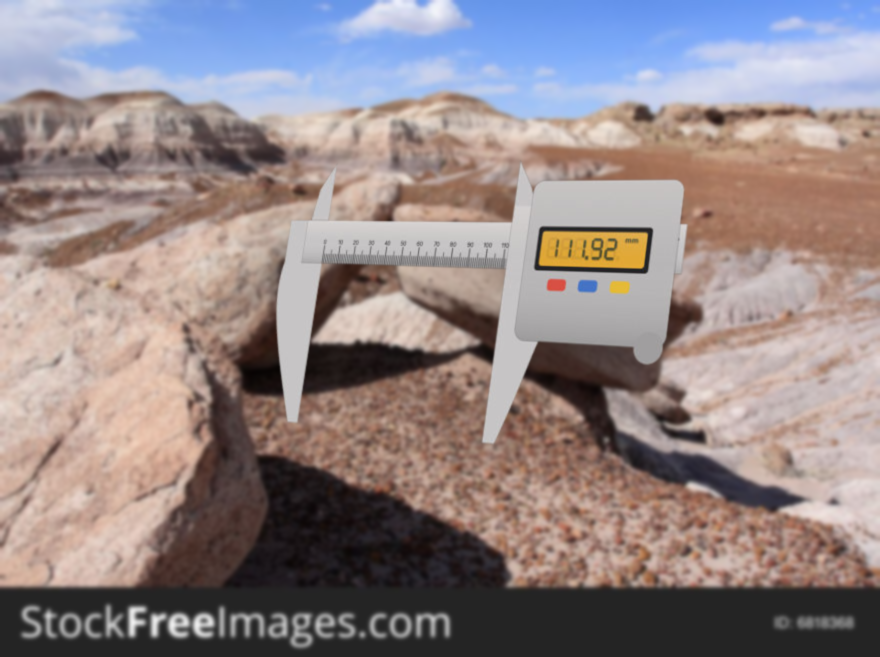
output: **111.92** mm
